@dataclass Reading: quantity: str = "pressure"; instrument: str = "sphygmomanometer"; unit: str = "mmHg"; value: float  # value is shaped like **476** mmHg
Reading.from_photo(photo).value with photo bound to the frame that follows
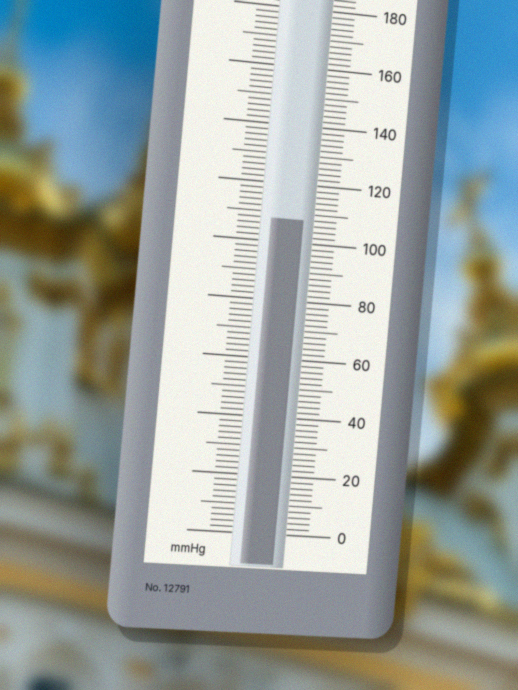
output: **108** mmHg
